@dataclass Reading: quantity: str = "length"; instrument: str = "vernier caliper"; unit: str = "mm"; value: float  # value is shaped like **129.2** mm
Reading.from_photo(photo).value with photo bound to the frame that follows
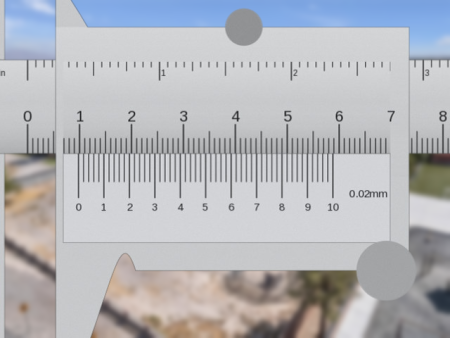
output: **9.8** mm
